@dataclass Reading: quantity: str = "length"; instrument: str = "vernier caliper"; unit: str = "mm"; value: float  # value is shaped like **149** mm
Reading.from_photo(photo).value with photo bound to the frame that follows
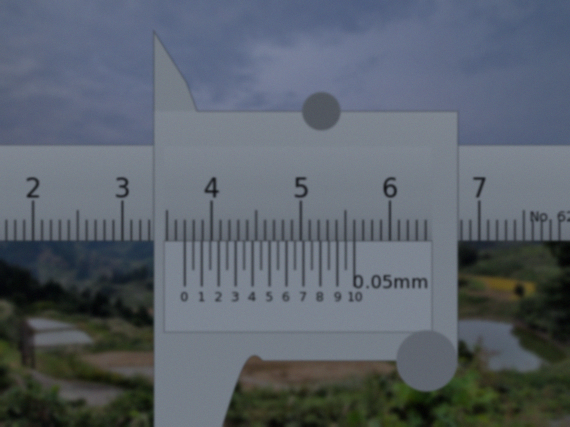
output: **37.0** mm
